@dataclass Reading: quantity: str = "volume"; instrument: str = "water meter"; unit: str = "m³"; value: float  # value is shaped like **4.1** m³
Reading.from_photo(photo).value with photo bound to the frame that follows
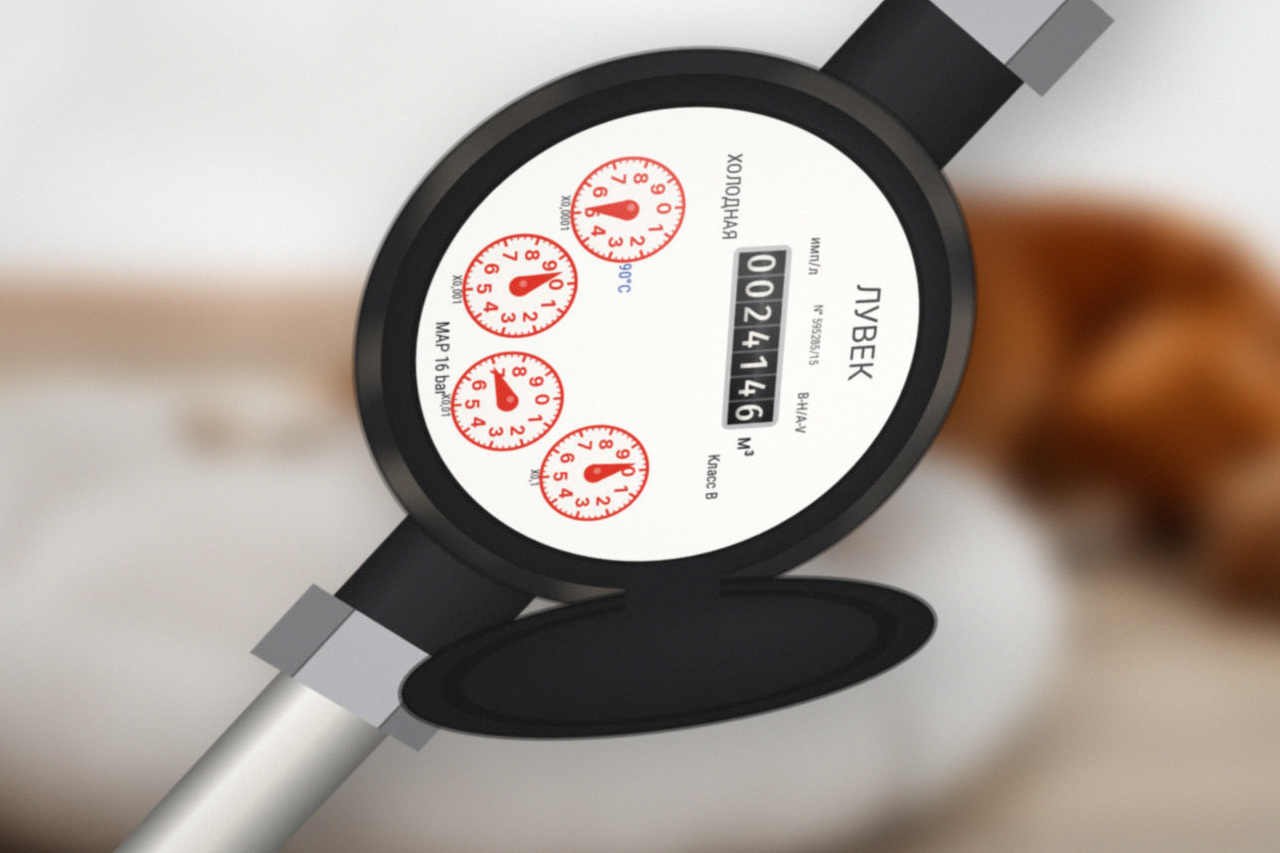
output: **24145.9695** m³
